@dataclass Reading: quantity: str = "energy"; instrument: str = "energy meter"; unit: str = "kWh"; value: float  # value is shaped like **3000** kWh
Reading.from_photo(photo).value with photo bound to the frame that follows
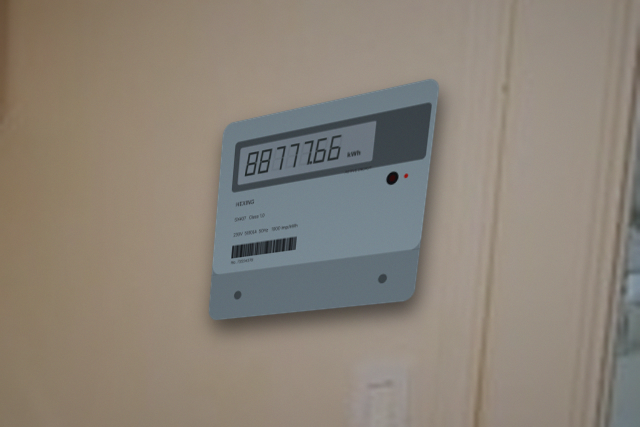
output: **88777.66** kWh
